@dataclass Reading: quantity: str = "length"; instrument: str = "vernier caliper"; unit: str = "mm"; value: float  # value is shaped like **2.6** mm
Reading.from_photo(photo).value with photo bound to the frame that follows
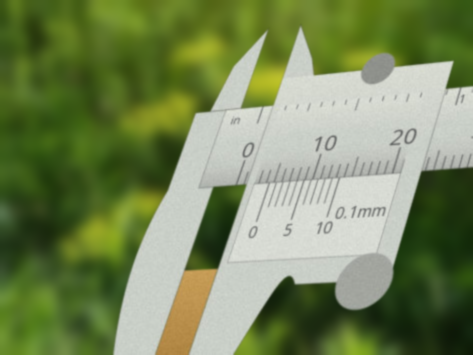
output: **4.4** mm
